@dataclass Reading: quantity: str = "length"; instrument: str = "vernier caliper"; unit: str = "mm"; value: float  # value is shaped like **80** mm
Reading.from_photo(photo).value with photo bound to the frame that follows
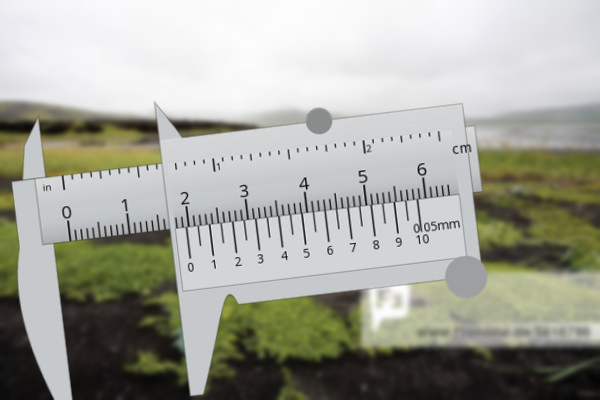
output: **19.6** mm
